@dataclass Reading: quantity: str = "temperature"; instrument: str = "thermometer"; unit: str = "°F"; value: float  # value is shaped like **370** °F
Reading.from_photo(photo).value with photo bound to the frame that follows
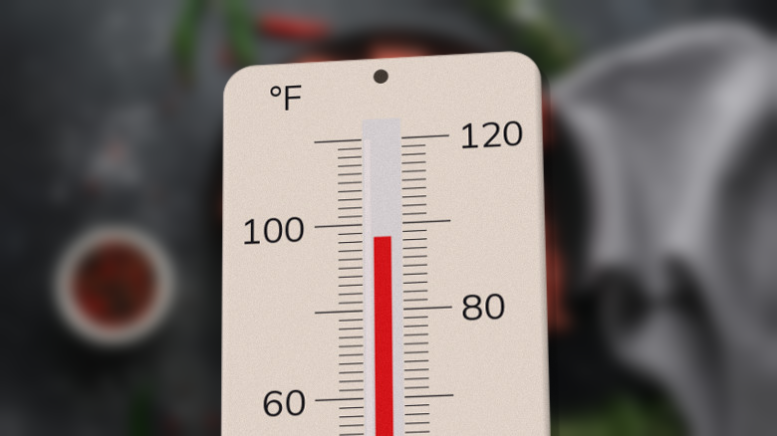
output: **97** °F
